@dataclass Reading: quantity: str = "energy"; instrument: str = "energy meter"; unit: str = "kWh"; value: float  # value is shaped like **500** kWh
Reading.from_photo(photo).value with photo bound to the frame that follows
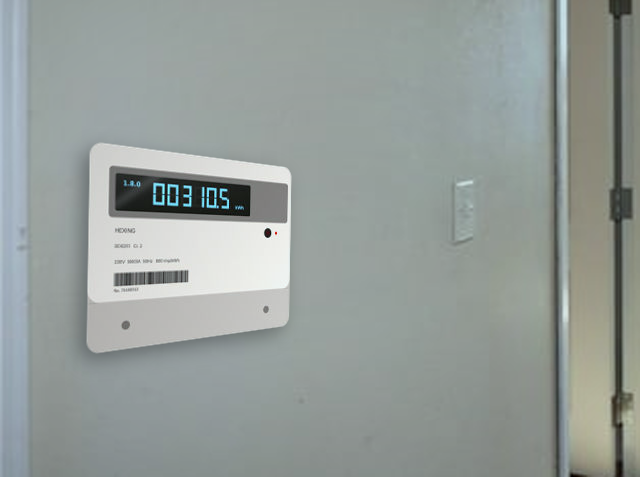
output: **310.5** kWh
